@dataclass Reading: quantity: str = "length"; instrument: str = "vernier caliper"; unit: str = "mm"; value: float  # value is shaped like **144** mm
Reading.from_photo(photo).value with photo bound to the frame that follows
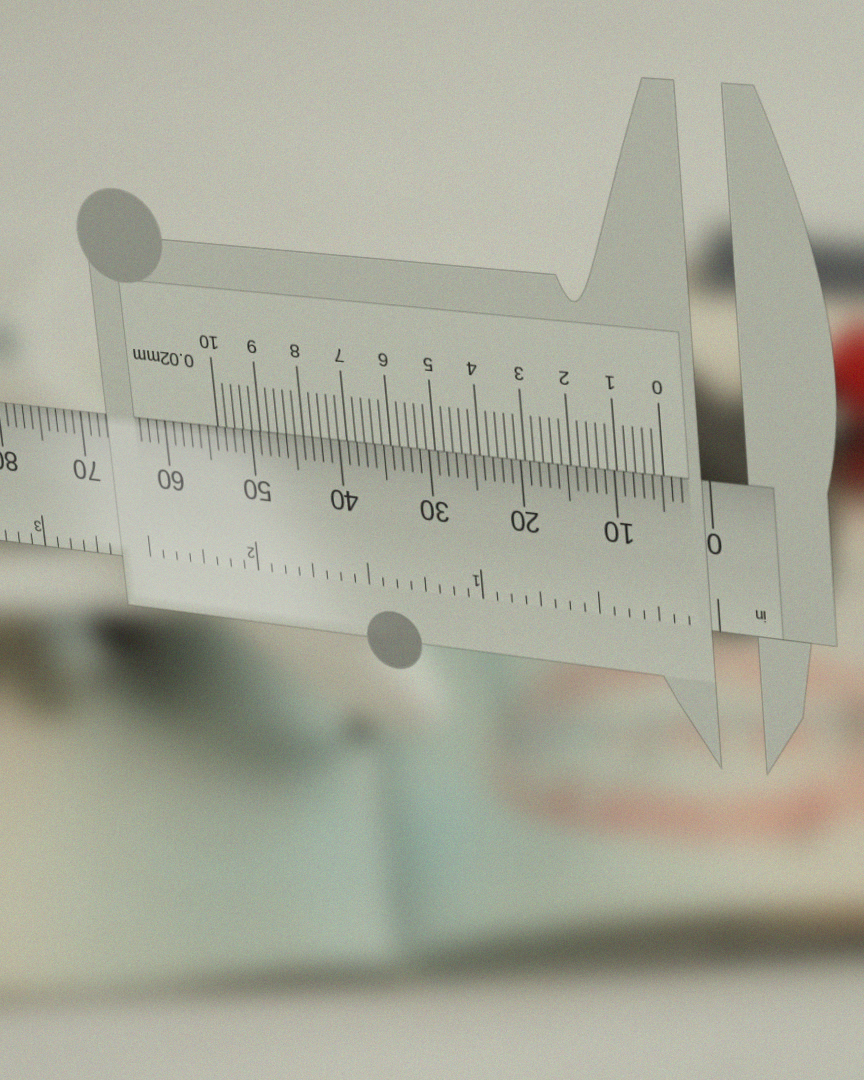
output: **4.8** mm
